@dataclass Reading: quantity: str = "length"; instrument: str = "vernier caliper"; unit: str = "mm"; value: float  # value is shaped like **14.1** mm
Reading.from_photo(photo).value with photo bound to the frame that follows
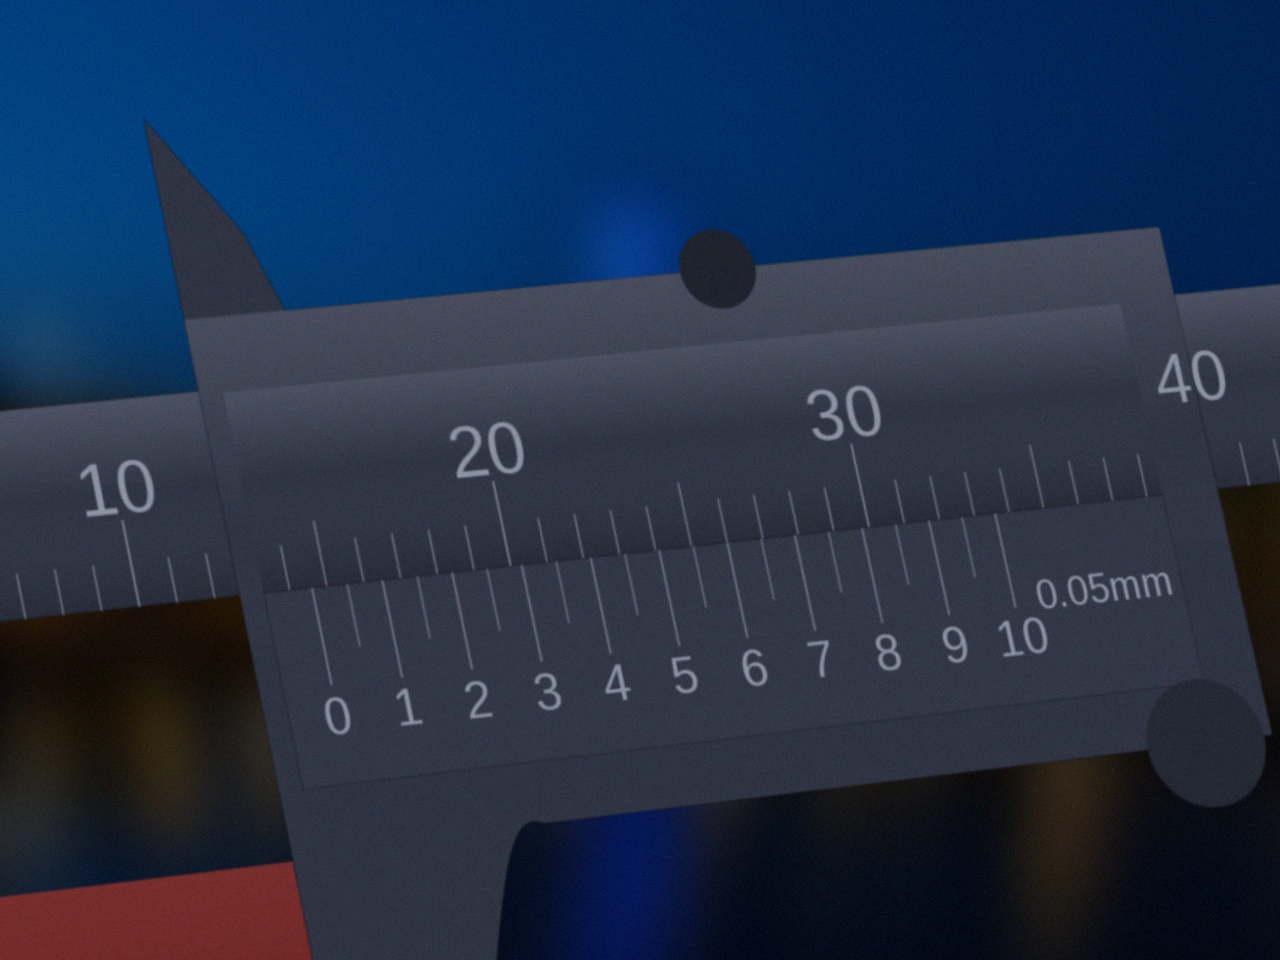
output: **14.60** mm
